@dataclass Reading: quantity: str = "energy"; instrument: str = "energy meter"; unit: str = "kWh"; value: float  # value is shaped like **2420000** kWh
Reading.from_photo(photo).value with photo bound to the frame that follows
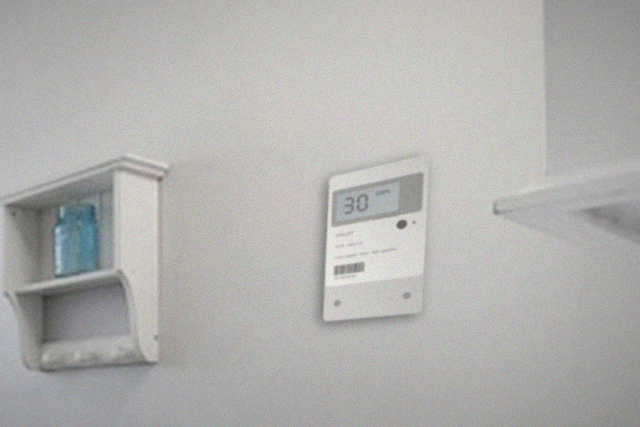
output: **30** kWh
